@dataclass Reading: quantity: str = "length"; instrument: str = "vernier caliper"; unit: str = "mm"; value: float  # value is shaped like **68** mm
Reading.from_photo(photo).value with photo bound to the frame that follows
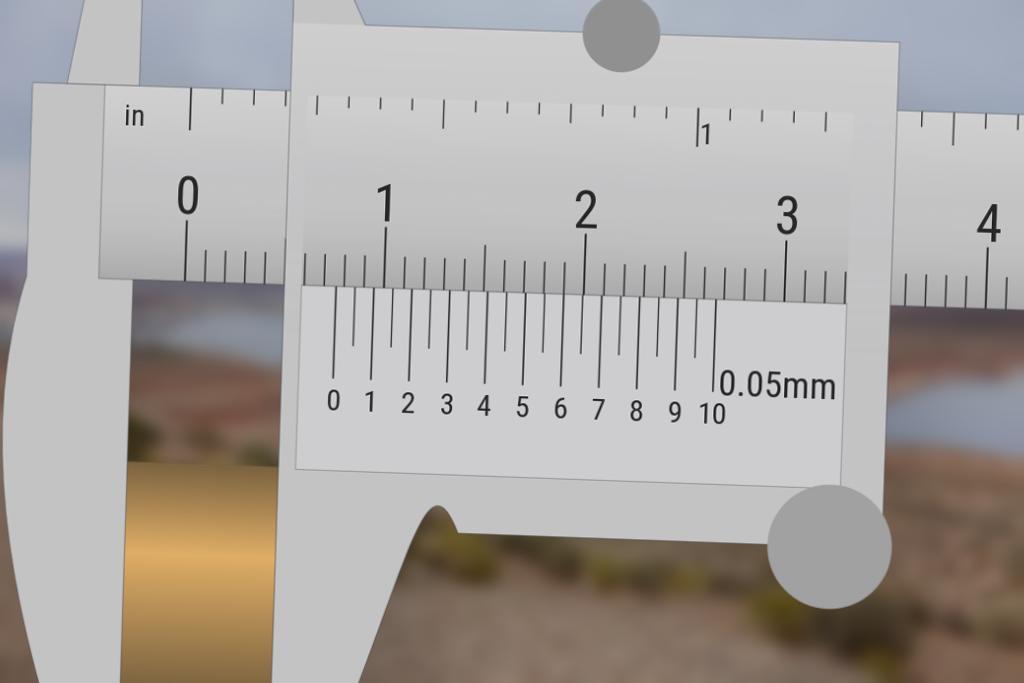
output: **7.6** mm
